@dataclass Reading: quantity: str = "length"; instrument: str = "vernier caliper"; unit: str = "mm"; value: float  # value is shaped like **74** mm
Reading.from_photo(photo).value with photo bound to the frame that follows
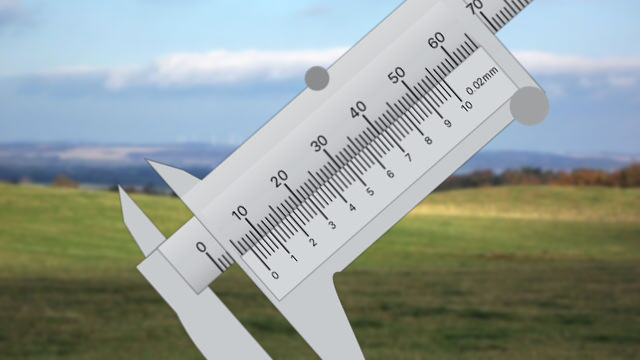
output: **7.0** mm
